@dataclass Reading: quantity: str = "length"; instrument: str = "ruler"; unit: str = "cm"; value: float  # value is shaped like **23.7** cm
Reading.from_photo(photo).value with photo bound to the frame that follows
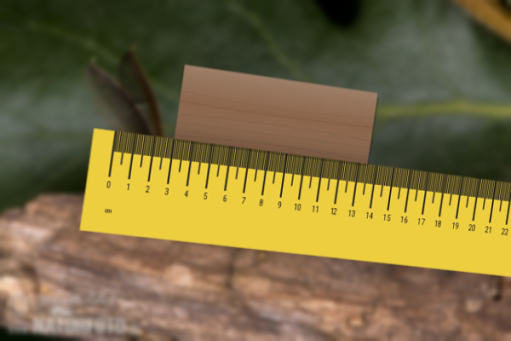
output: **10.5** cm
